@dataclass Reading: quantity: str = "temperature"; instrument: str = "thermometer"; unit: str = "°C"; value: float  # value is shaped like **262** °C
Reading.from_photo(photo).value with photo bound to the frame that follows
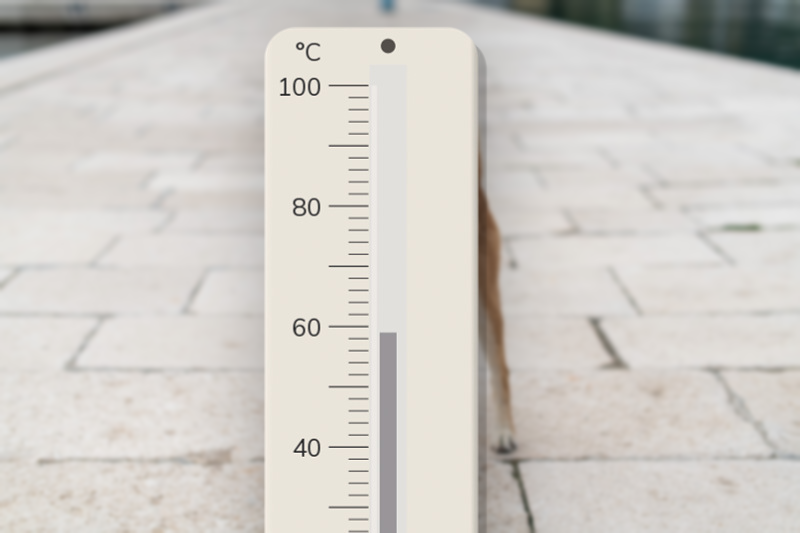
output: **59** °C
